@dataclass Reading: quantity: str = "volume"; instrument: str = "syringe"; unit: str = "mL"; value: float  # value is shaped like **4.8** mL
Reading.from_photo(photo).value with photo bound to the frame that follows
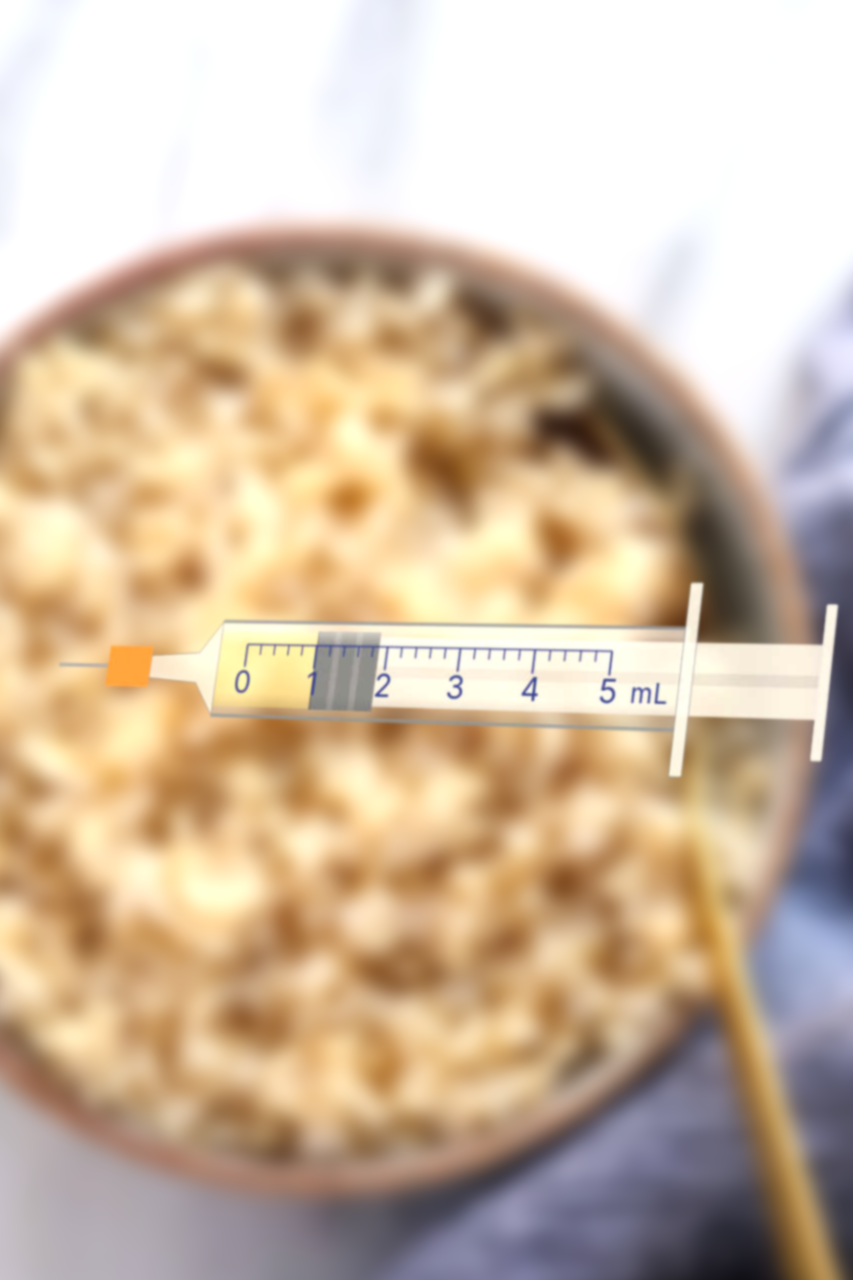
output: **1** mL
